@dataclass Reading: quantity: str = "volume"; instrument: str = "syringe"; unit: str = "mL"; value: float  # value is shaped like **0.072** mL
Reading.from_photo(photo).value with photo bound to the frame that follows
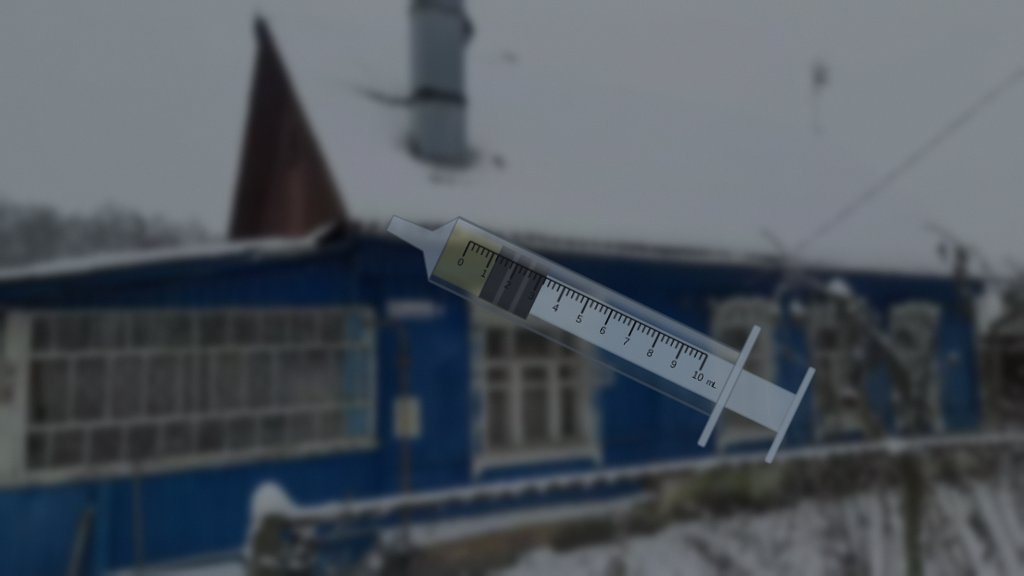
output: **1.2** mL
